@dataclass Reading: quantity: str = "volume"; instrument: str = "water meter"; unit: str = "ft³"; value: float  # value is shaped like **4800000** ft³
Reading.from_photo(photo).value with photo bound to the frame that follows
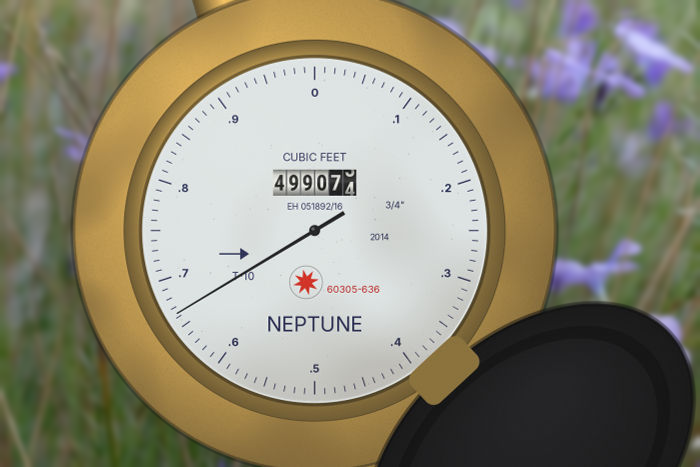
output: **499073.66** ft³
